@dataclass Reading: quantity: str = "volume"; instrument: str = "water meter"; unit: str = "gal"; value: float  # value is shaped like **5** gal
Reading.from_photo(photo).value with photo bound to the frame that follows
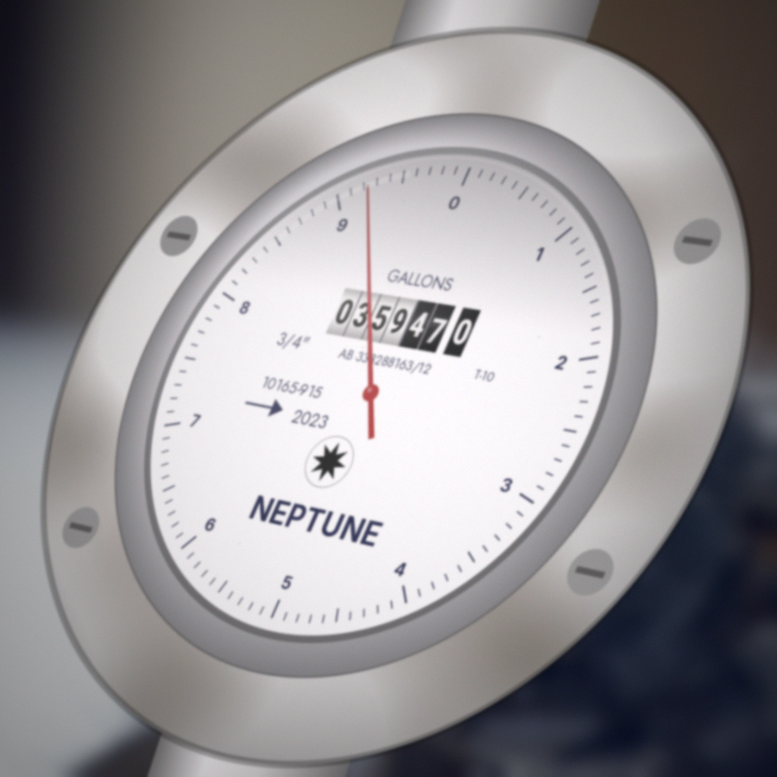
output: **359469.2** gal
